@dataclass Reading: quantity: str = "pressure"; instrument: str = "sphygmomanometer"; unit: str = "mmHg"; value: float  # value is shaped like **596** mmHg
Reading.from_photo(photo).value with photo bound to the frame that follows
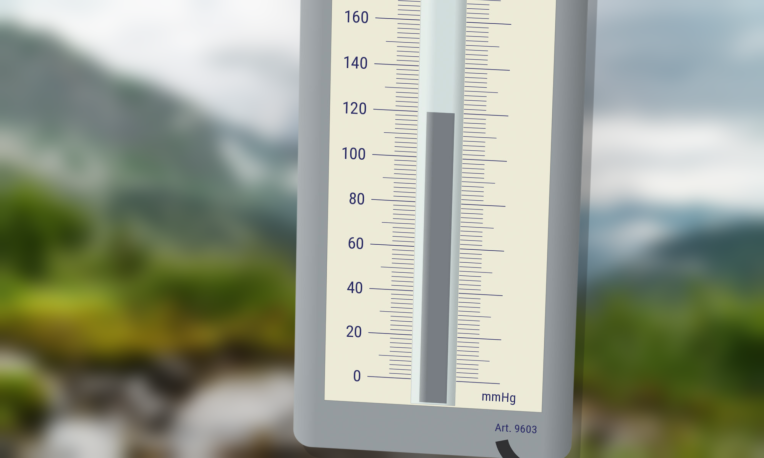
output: **120** mmHg
